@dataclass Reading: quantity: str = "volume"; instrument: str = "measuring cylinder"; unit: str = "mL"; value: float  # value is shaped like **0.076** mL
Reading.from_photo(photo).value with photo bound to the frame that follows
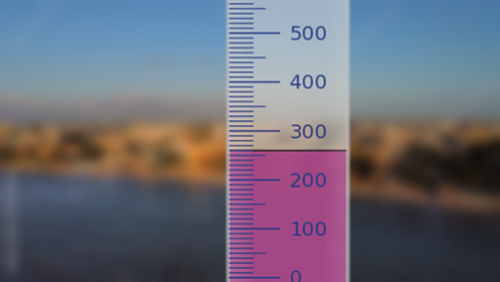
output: **260** mL
